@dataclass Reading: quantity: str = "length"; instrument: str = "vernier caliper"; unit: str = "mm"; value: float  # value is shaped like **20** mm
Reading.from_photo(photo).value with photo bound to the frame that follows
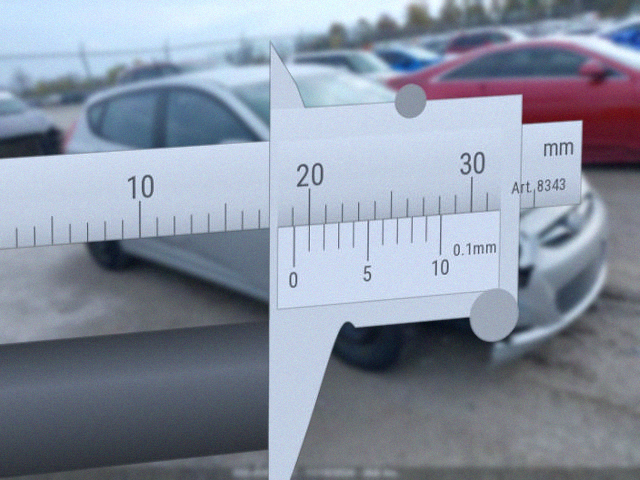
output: **19.1** mm
